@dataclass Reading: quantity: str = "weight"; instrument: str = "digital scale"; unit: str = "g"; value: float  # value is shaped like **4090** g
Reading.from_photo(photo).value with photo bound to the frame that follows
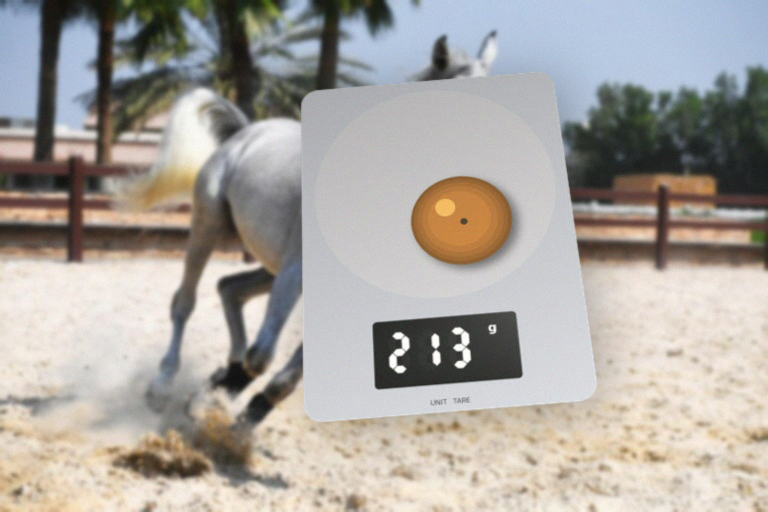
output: **213** g
